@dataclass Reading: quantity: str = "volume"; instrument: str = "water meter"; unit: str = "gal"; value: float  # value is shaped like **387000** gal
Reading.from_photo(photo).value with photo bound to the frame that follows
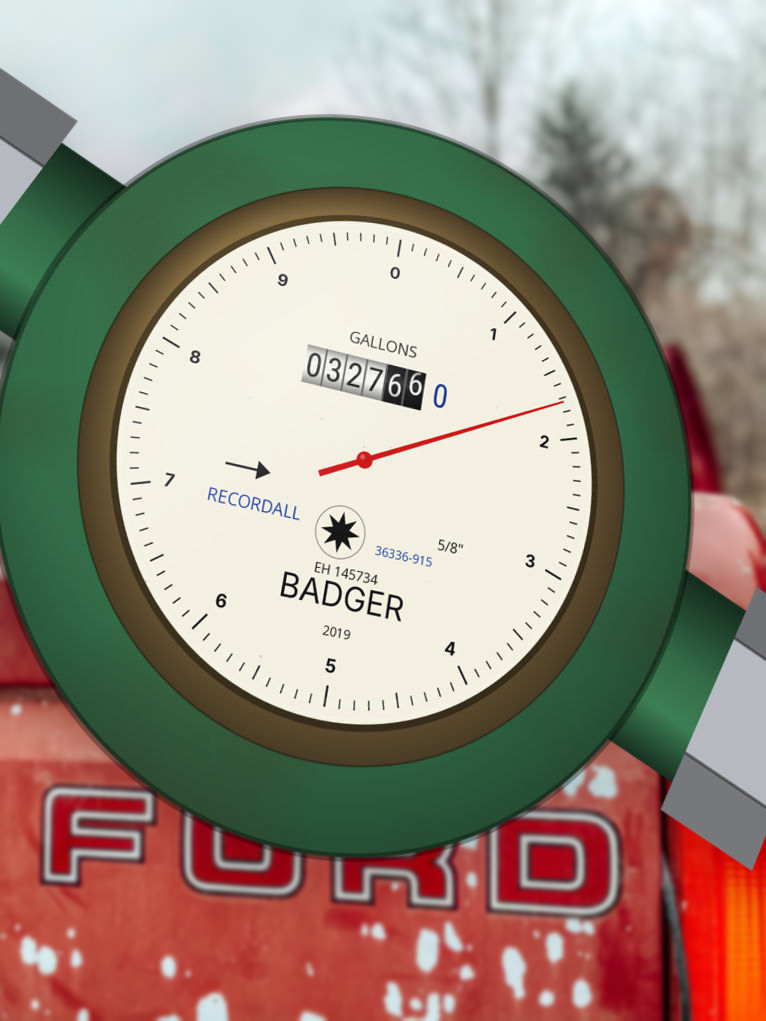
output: **327661.7** gal
